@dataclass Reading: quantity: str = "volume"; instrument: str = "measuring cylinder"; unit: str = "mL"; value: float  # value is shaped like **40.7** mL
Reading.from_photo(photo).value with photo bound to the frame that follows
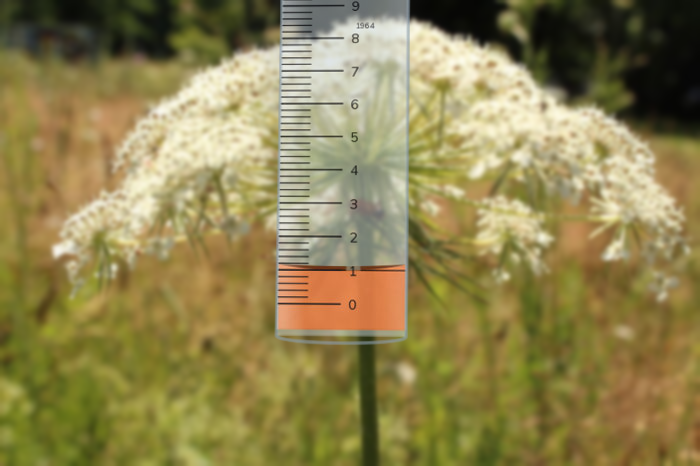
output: **1** mL
